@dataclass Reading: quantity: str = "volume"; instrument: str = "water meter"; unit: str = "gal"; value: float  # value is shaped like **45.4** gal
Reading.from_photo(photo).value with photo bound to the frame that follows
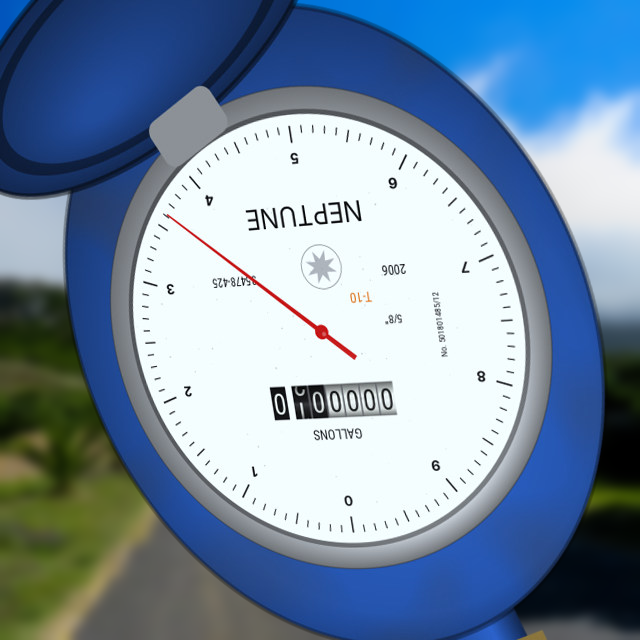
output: **13.6** gal
